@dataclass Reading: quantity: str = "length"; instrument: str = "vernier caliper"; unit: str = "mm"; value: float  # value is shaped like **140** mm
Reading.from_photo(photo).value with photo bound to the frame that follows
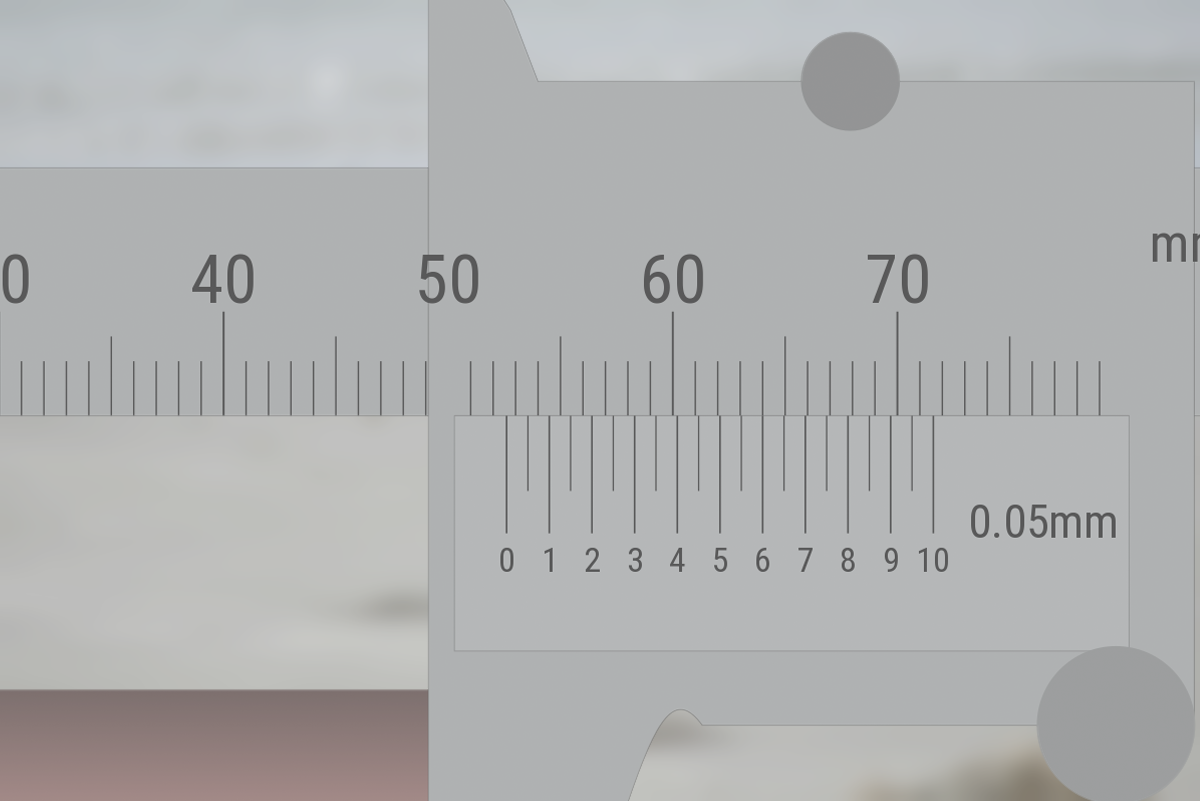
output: **52.6** mm
